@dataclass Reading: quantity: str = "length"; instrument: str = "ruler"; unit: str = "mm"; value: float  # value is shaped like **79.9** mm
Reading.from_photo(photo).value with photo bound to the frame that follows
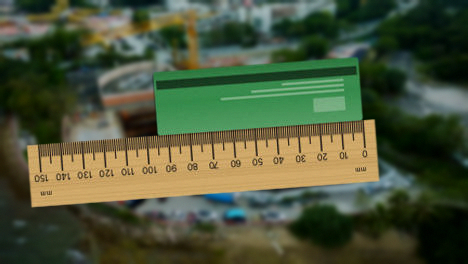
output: **95** mm
